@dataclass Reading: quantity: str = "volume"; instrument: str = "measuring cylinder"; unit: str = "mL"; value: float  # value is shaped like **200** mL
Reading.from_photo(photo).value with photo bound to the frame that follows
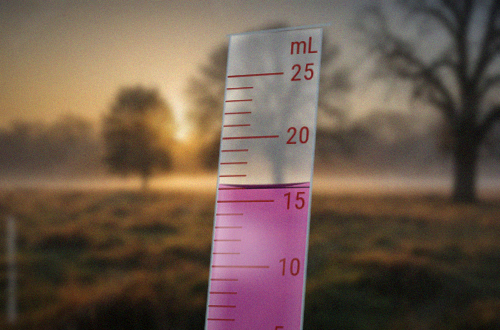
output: **16** mL
